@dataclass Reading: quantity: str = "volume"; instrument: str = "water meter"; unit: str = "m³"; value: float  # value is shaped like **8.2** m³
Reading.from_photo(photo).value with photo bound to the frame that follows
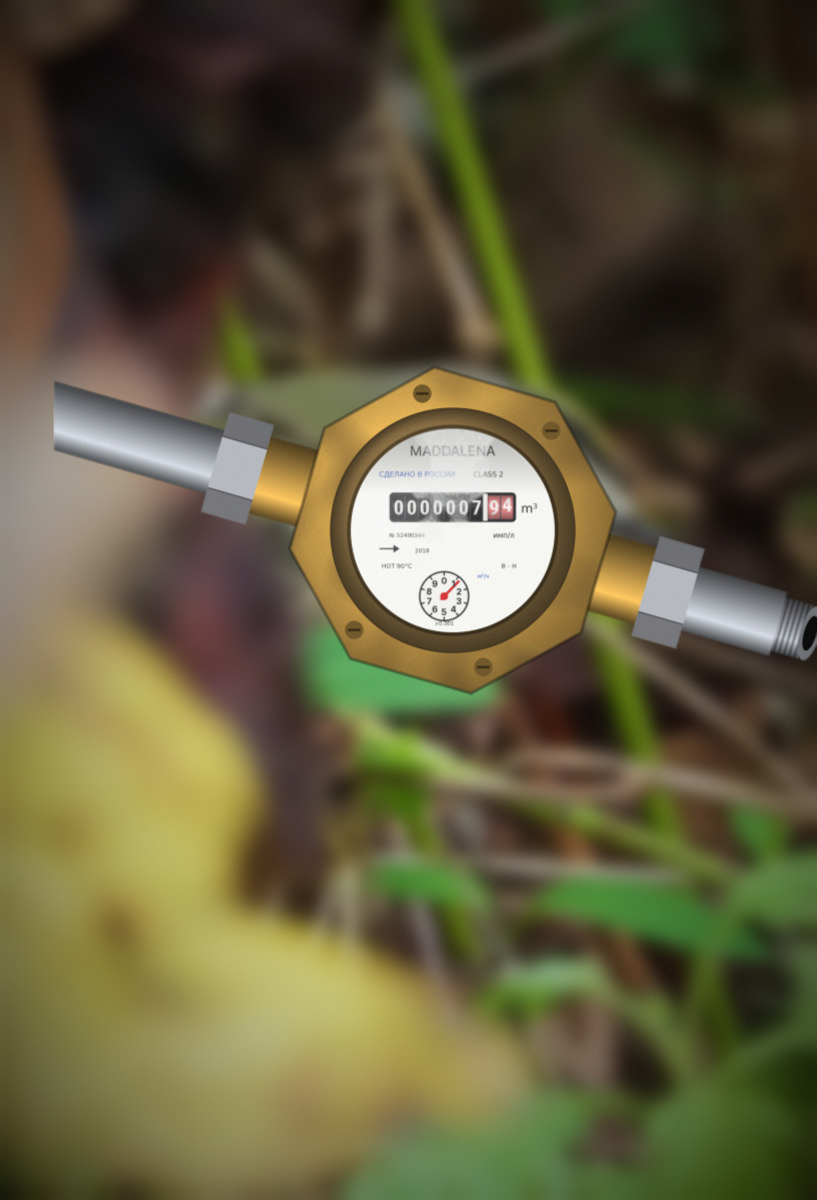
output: **7.941** m³
